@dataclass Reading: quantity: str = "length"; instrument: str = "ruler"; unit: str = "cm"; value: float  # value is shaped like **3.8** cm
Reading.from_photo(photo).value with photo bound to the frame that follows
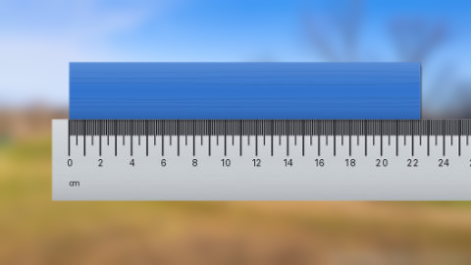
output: **22.5** cm
